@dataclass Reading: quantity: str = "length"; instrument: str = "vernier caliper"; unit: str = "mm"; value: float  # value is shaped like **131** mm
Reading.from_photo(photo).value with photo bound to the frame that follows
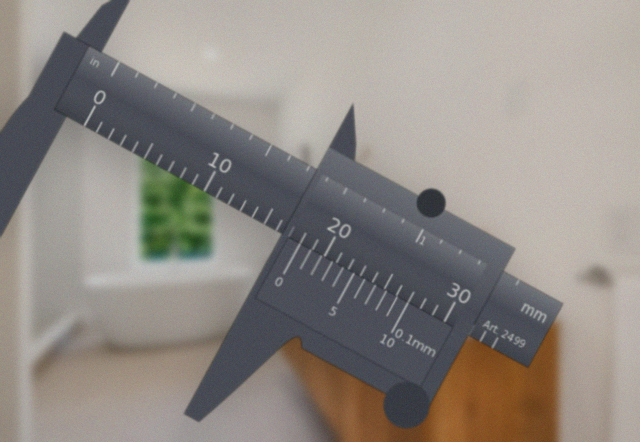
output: **18.0** mm
